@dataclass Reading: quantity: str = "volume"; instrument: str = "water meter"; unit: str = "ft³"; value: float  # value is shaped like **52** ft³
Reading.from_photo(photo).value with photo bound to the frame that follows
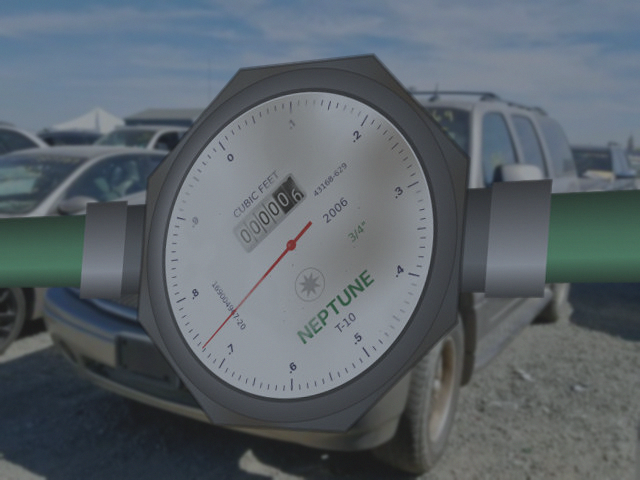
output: **5.73** ft³
